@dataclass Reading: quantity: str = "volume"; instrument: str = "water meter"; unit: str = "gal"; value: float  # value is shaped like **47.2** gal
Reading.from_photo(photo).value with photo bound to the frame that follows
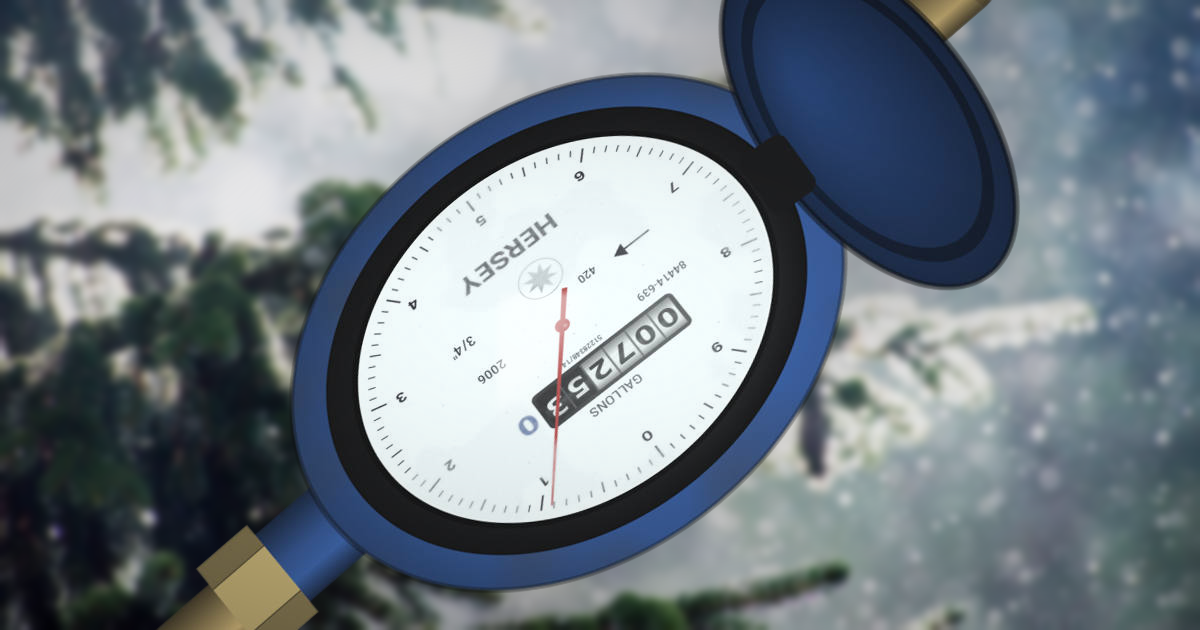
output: **72530.9** gal
